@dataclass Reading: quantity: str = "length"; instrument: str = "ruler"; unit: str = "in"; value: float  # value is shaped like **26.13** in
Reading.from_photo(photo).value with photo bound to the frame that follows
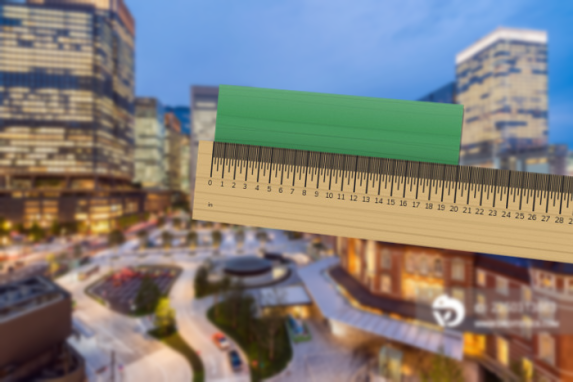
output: **20** in
